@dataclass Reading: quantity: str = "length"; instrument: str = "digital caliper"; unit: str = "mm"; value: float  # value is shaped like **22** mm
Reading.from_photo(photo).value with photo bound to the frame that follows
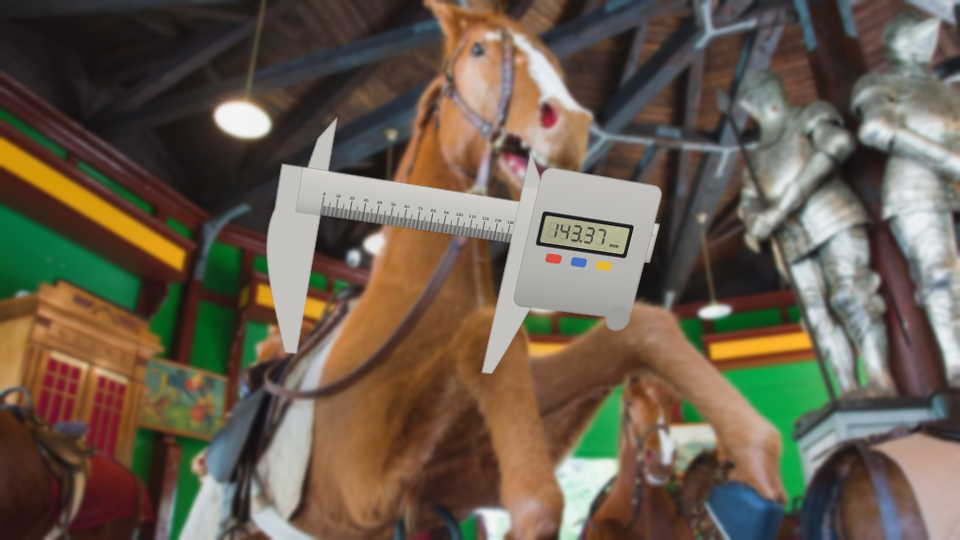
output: **143.37** mm
